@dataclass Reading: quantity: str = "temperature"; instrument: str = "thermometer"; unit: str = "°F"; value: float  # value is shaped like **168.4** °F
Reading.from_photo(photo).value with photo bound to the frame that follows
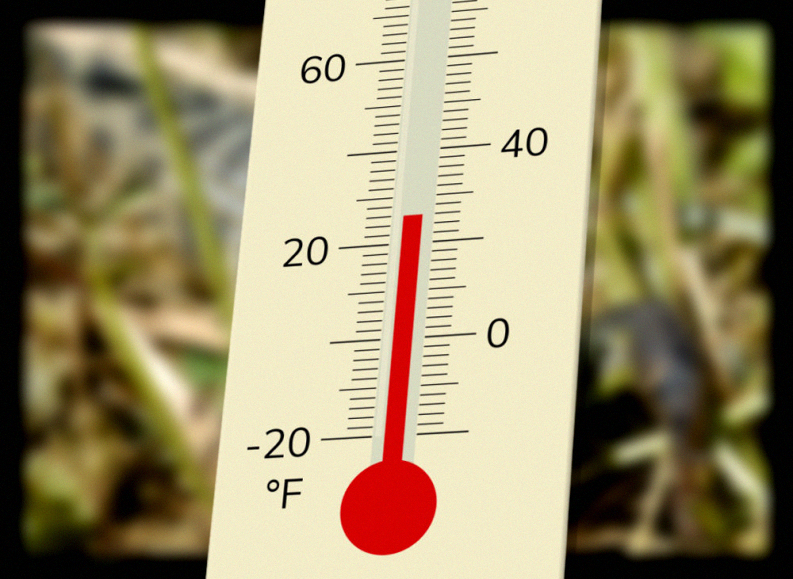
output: **26** °F
